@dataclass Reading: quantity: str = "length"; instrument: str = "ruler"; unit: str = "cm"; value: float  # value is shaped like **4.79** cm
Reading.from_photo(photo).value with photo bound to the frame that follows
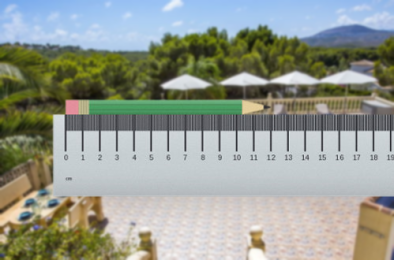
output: **12** cm
